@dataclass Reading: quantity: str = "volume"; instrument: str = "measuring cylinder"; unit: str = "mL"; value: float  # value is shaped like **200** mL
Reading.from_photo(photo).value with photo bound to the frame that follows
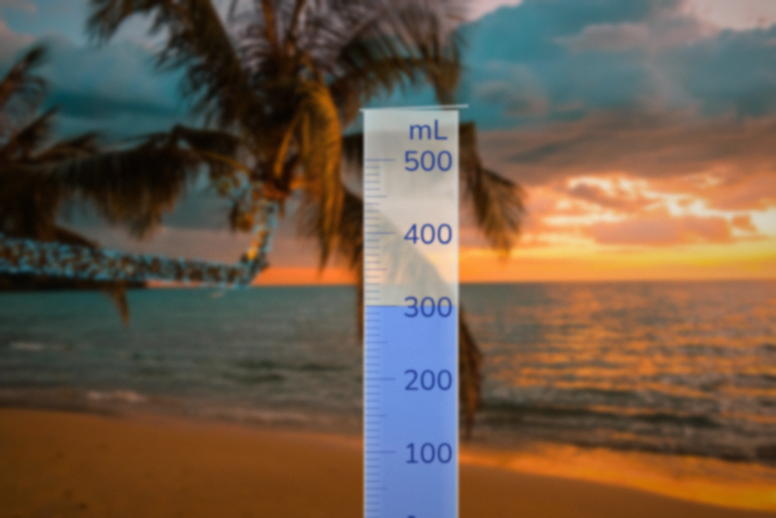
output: **300** mL
